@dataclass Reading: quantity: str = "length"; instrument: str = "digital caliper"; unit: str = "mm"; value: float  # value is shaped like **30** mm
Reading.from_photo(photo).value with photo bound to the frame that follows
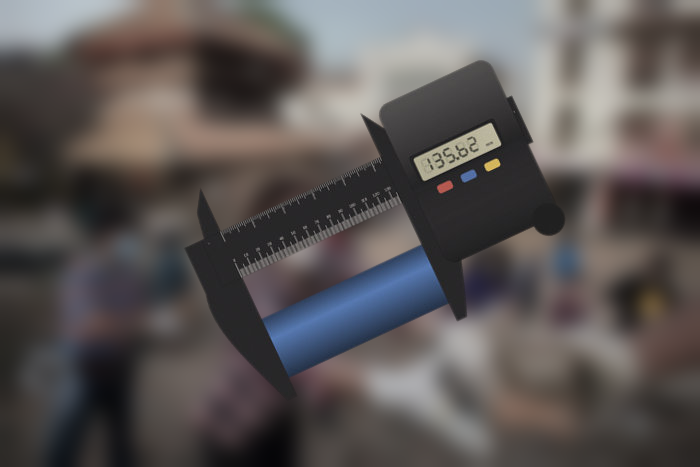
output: **135.62** mm
